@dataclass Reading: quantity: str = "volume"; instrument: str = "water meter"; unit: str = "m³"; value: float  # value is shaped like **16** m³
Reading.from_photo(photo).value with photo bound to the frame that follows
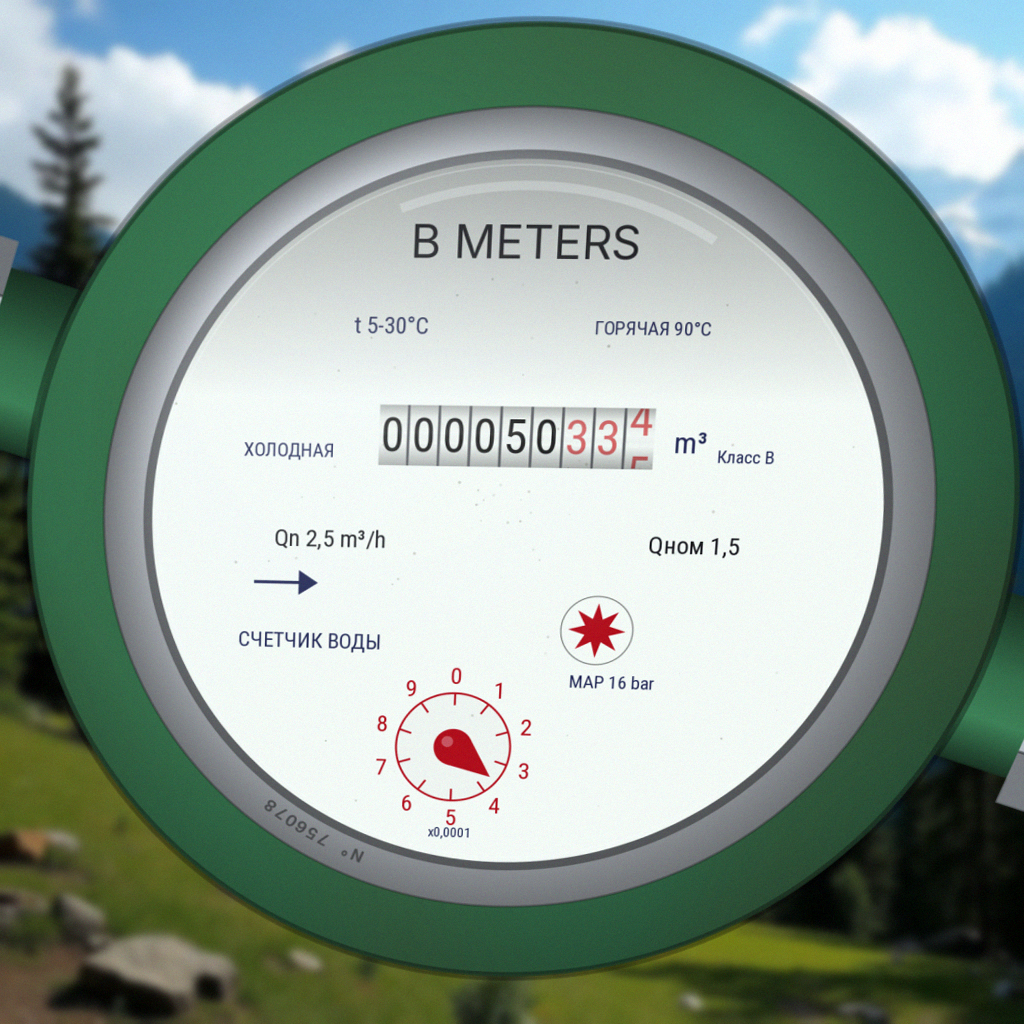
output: **50.3343** m³
